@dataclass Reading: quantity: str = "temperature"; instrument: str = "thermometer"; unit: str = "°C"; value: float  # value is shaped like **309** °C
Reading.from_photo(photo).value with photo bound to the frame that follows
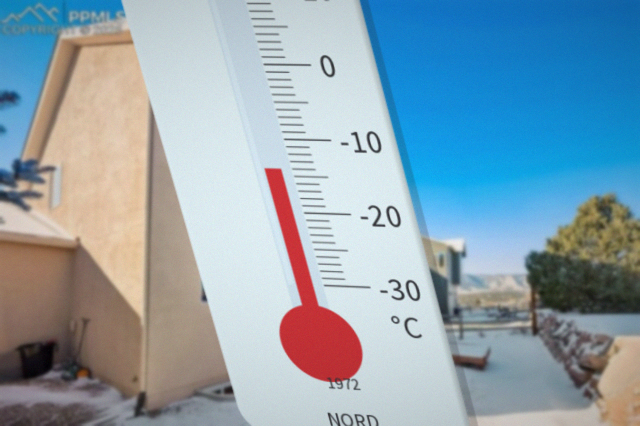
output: **-14** °C
